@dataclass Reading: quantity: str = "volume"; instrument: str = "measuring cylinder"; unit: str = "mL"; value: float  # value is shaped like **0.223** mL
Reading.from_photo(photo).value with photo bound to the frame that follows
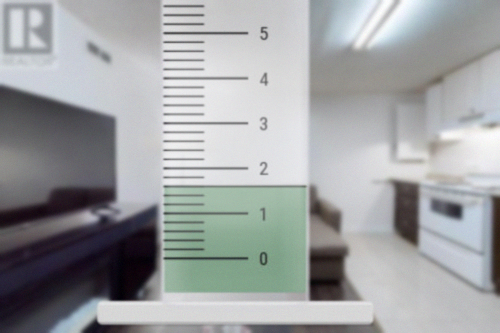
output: **1.6** mL
